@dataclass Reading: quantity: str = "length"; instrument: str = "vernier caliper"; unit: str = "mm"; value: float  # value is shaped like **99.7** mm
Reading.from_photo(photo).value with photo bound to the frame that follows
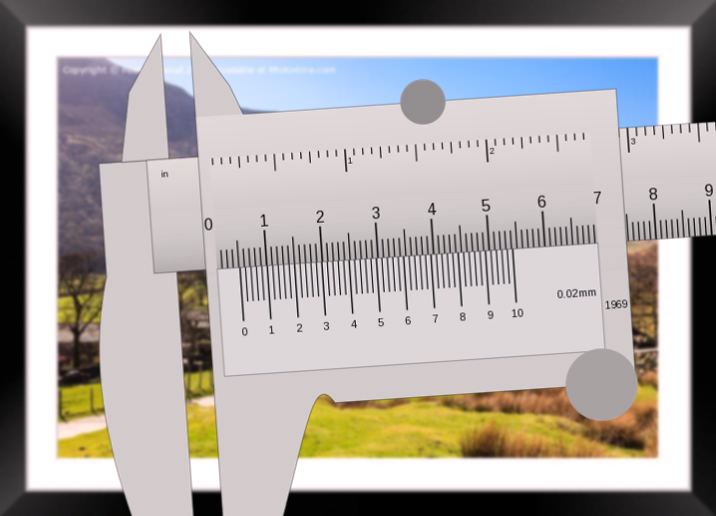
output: **5.2** mm
